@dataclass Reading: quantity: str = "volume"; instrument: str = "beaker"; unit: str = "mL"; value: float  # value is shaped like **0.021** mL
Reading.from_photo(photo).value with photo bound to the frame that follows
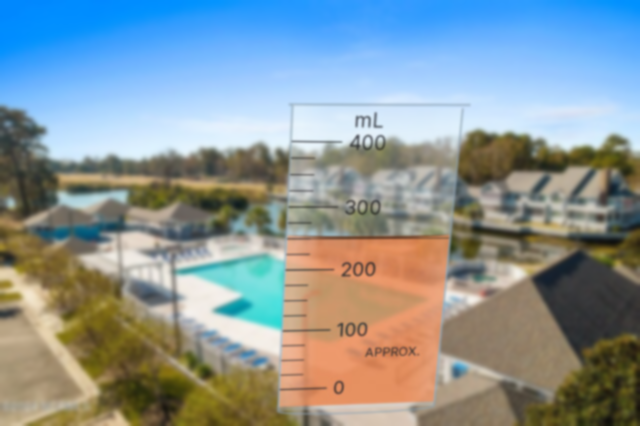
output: **250** mL
